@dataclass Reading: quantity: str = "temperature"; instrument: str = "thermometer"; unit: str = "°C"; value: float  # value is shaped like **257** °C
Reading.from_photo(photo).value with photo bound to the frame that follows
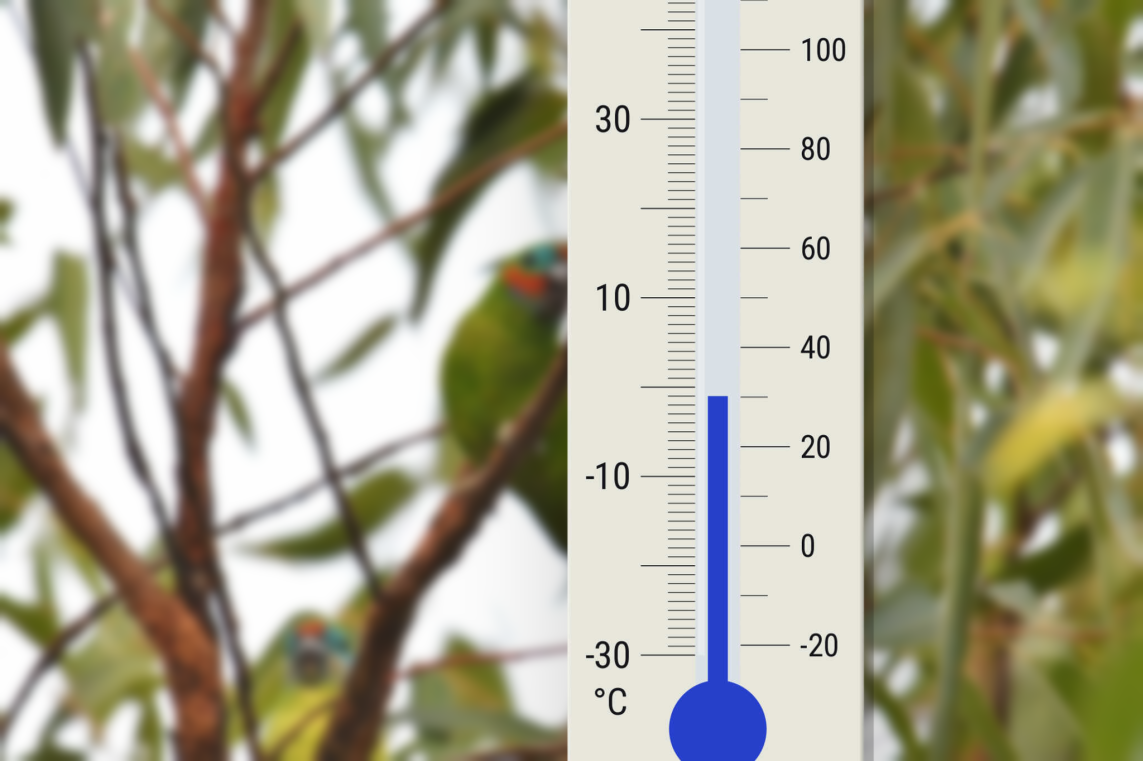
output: **-1** °C
